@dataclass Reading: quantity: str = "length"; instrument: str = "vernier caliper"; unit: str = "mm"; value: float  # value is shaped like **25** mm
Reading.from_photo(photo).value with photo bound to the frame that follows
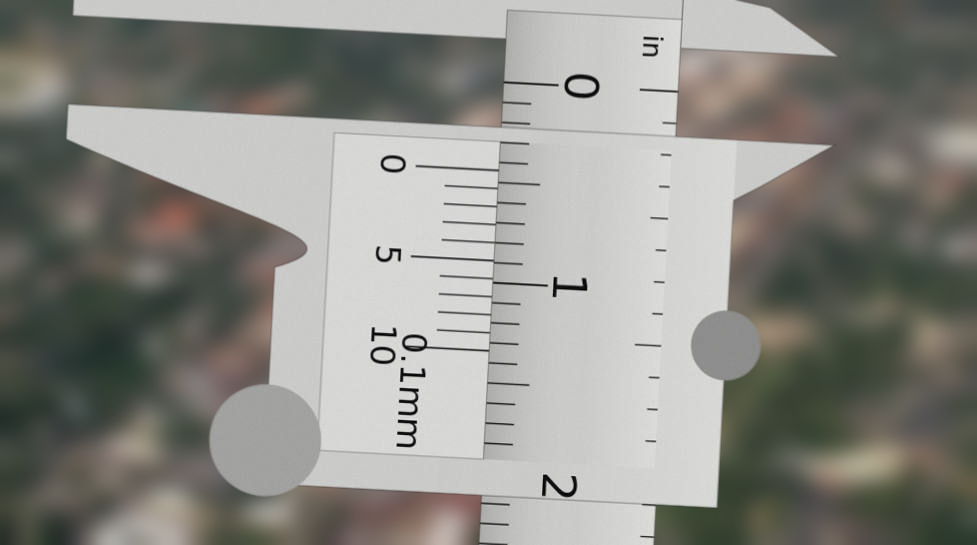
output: **4.4** mm
